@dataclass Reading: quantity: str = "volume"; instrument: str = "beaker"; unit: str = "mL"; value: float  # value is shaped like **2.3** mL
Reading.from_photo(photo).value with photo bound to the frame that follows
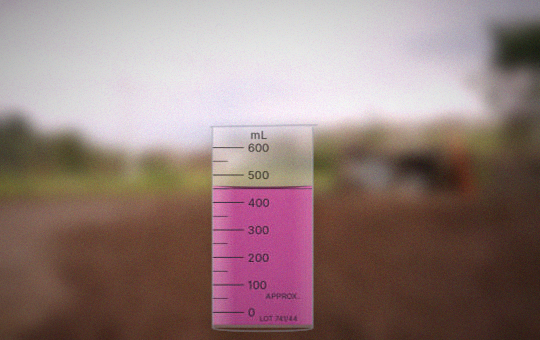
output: **450** mL
